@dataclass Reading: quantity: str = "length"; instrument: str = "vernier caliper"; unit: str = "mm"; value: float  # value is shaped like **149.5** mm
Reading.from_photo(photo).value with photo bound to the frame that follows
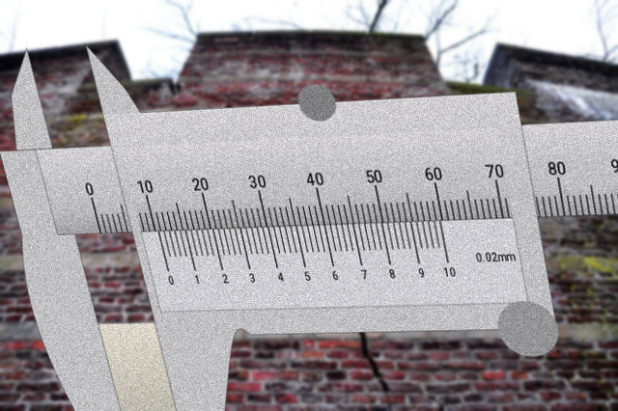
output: **10.6** mm
